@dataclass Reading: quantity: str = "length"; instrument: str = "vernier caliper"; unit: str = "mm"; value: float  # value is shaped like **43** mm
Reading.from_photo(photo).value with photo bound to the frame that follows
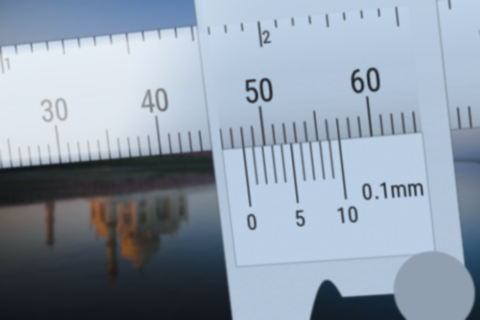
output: **48.0** mm
